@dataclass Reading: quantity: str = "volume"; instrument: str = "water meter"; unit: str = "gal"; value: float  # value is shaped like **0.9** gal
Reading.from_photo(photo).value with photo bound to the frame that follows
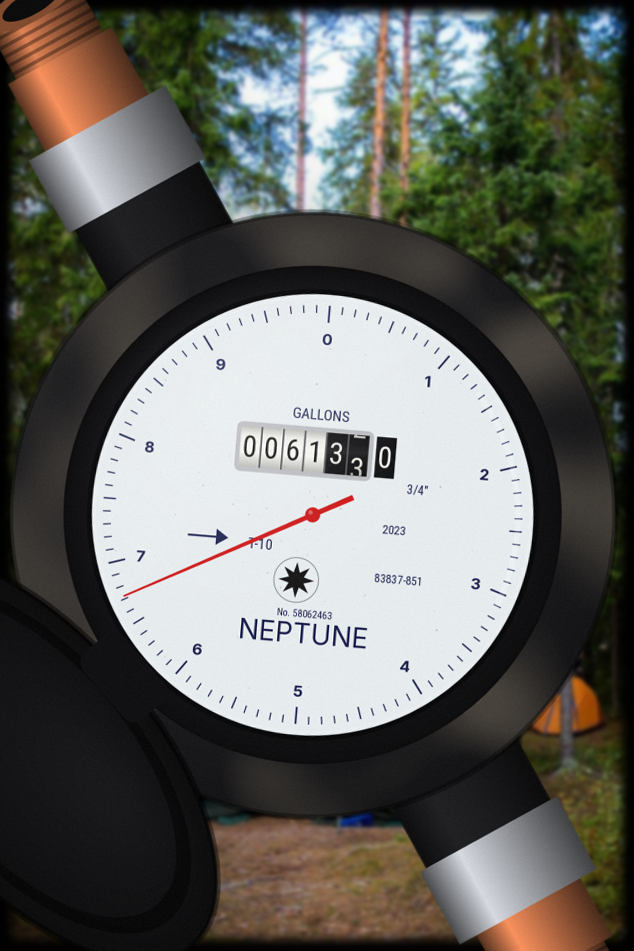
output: **61326.7** gal
